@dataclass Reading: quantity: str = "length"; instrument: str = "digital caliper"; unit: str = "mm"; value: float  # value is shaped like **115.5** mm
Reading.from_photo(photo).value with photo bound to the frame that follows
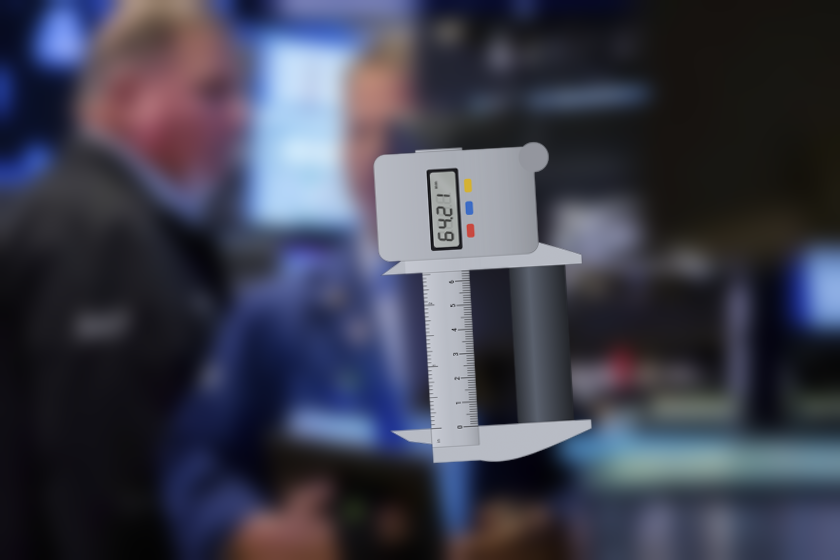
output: **64.21** mm
